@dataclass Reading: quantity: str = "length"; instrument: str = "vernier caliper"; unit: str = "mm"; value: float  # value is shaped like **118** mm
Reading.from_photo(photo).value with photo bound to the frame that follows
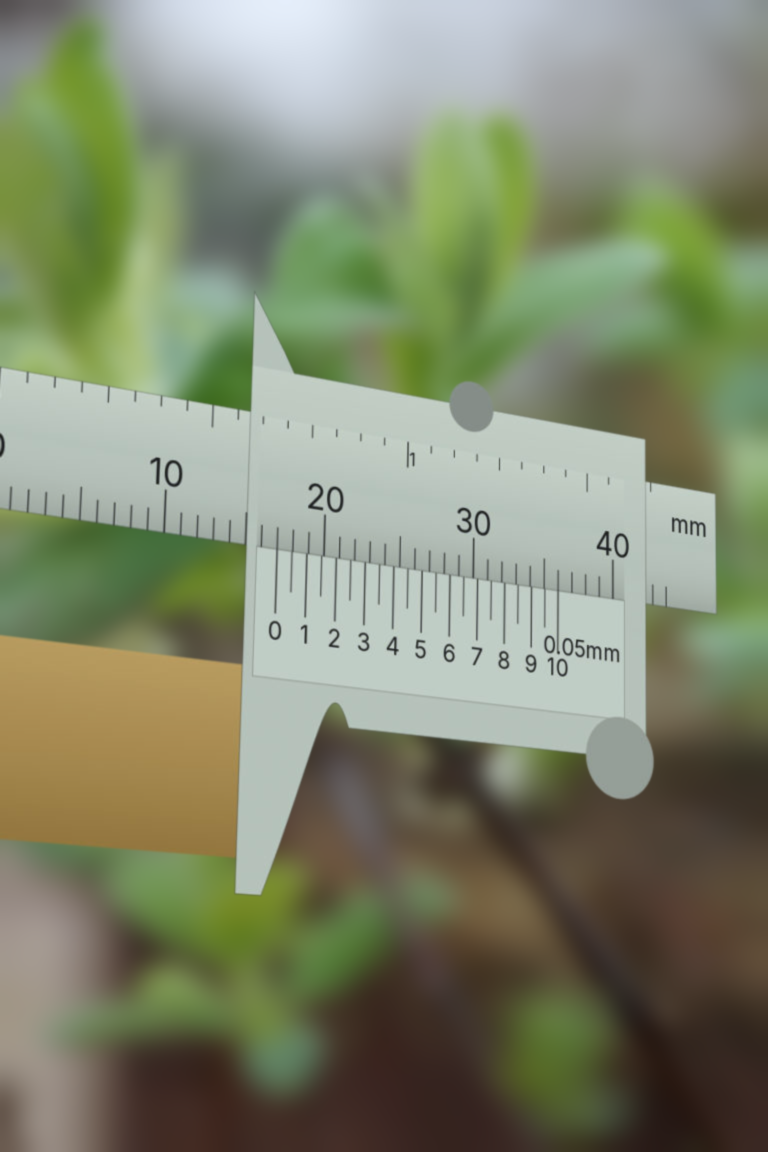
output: **17.0** mm
